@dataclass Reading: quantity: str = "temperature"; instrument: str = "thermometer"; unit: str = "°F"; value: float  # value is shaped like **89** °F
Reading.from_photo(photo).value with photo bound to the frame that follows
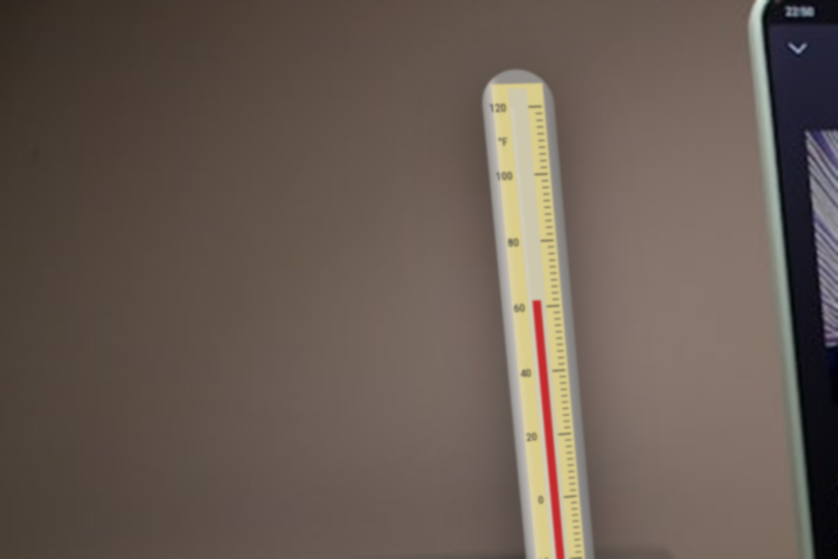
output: **62** °F
